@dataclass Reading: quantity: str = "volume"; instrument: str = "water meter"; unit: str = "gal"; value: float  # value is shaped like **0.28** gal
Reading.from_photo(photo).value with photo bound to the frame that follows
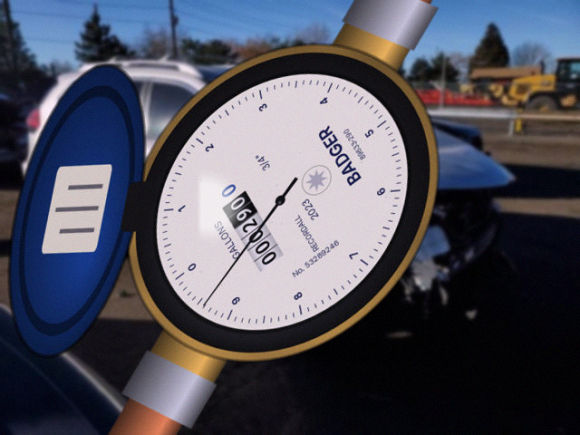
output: **2899.4** gal
